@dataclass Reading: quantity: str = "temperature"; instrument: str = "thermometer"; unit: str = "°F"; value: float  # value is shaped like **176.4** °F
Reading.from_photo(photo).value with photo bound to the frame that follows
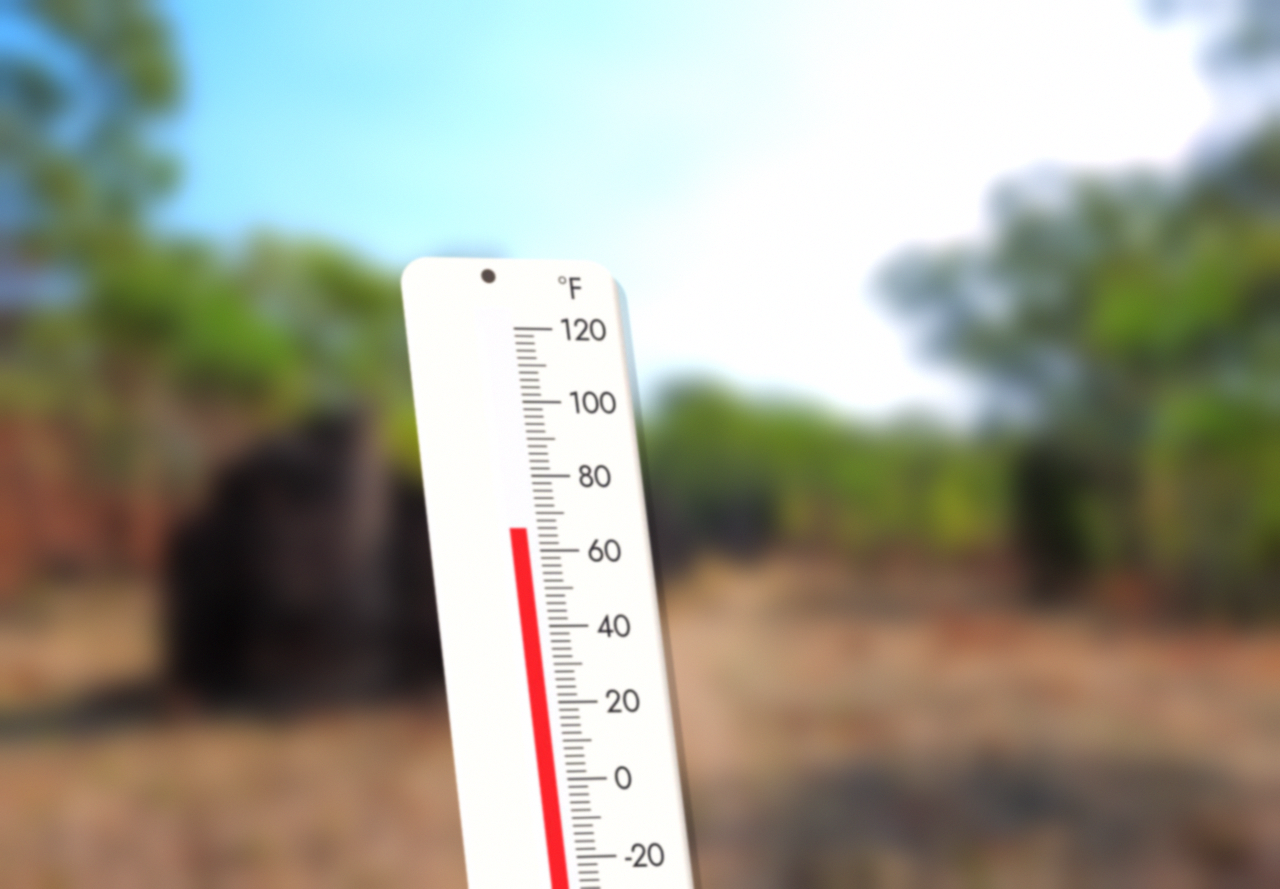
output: **66** °F
